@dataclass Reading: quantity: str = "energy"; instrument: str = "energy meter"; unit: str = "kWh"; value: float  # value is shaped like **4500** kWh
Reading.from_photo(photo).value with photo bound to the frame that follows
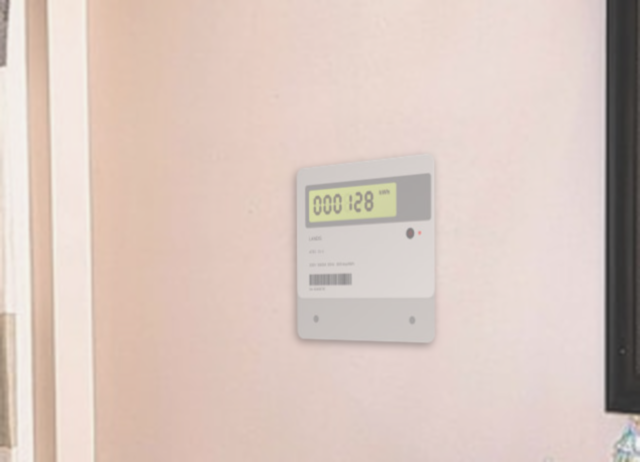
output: **128** kWh
